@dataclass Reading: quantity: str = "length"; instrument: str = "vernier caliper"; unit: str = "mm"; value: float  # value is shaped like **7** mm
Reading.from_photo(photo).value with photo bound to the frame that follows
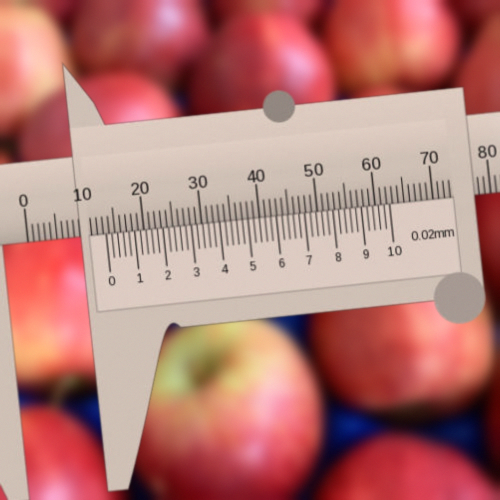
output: **13.5** mm
